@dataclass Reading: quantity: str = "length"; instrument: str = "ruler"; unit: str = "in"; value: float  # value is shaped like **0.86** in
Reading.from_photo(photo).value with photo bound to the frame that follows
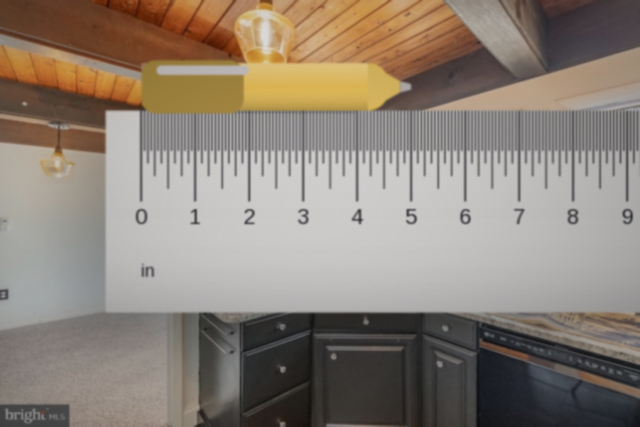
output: **5** in
